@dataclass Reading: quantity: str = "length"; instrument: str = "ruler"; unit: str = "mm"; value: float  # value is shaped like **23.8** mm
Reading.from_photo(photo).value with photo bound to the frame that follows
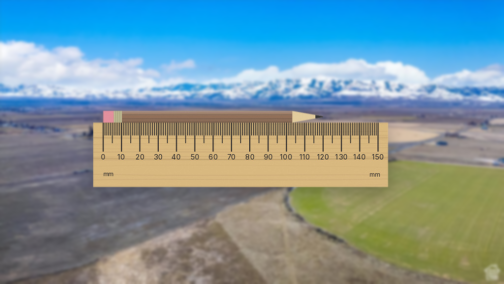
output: **120** mm
